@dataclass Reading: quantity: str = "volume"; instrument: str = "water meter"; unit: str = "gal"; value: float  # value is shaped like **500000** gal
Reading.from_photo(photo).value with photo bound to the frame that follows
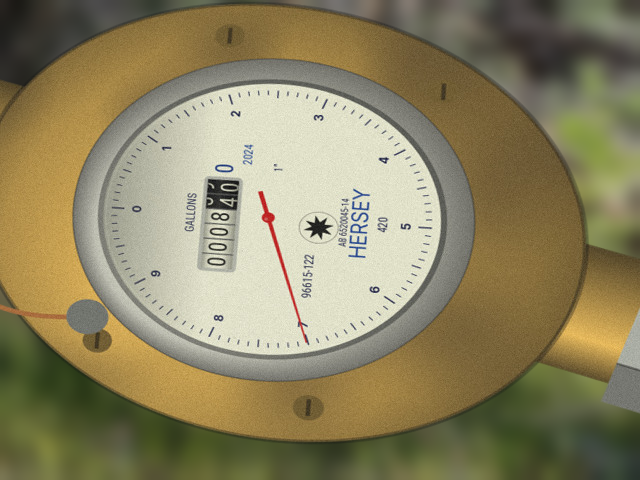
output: **8397.0** gal
